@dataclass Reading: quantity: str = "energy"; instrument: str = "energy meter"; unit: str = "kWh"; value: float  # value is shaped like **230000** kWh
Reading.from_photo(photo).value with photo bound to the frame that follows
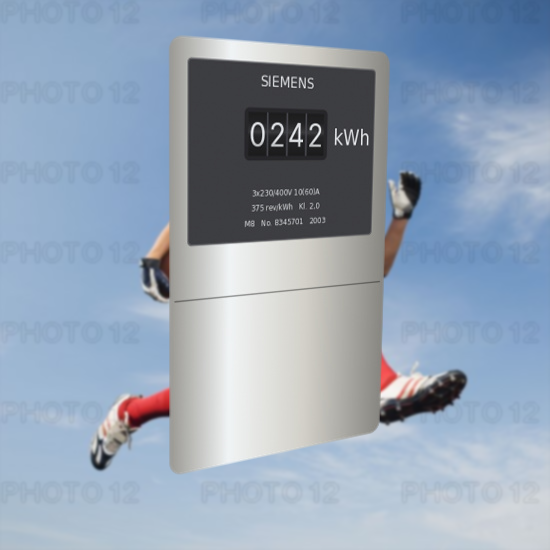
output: **242** kWh
